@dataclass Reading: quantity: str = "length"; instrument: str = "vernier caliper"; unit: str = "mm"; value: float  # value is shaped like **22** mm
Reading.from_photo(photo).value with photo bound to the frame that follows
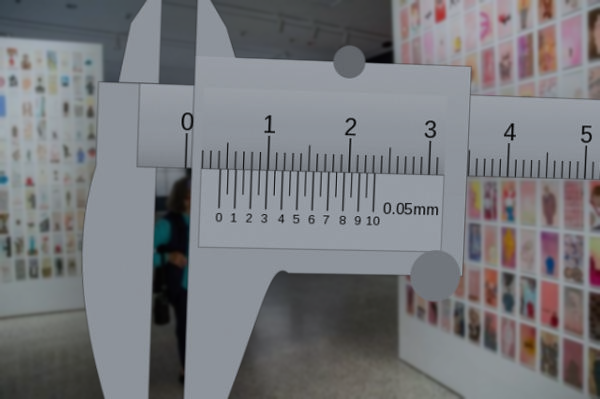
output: **4.2** mm
